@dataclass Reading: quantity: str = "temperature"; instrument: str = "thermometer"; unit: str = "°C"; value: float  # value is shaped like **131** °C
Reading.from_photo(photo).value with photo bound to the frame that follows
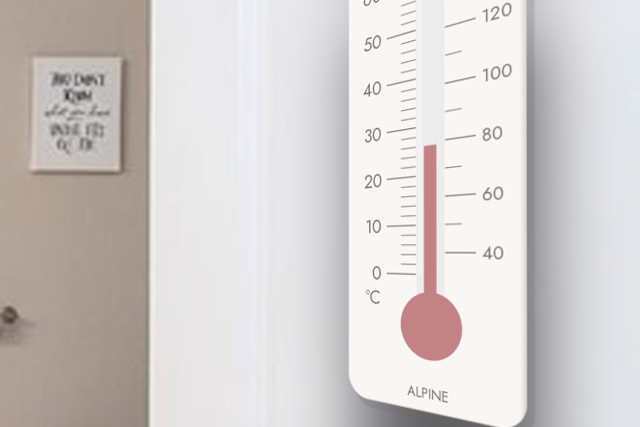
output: **26** °C
